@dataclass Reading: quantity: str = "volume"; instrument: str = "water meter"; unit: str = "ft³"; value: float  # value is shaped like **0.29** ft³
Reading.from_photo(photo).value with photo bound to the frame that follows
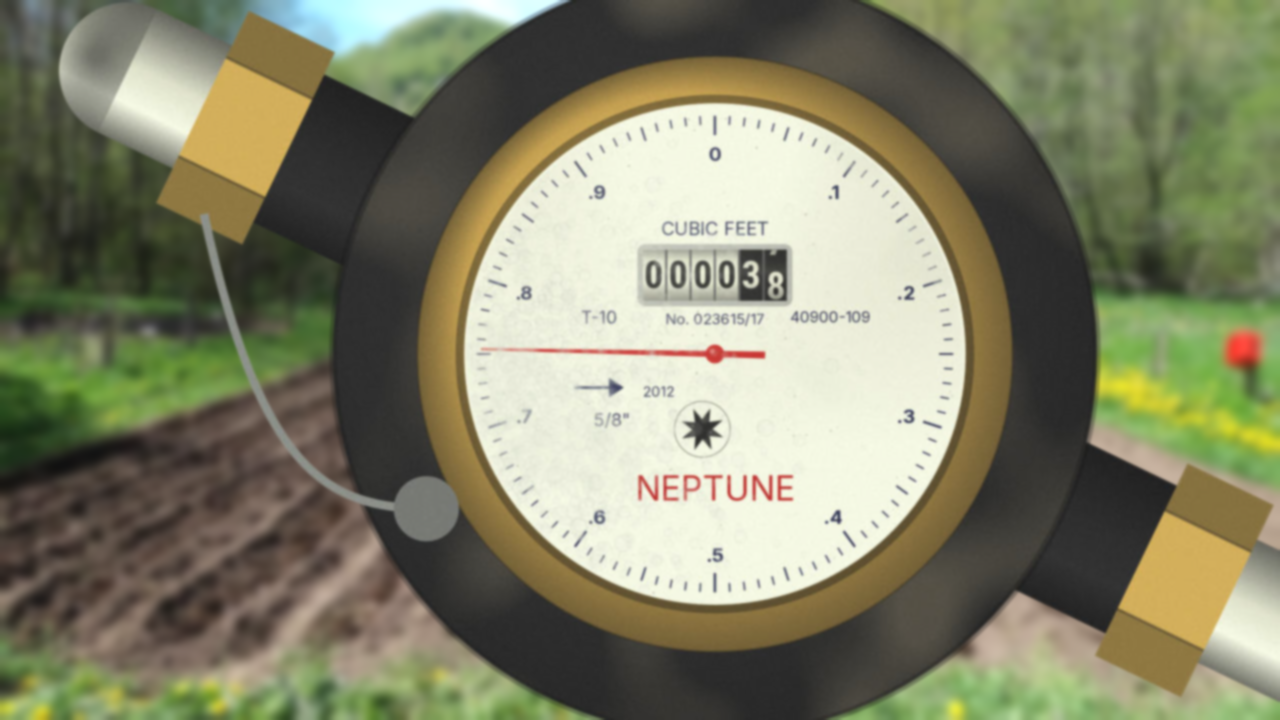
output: **37.75** ft³
